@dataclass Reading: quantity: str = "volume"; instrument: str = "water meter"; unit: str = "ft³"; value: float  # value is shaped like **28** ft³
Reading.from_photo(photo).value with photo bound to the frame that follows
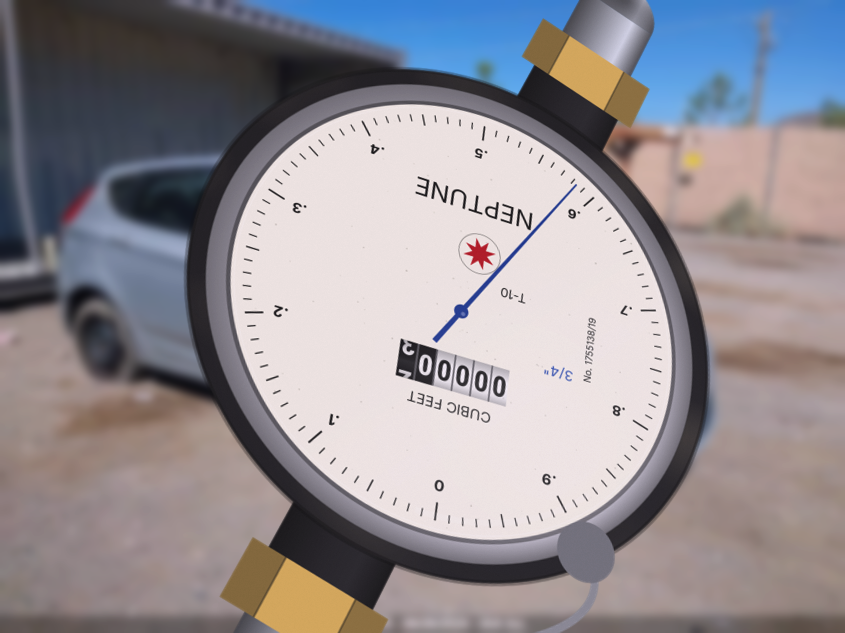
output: **2.58** ft³
